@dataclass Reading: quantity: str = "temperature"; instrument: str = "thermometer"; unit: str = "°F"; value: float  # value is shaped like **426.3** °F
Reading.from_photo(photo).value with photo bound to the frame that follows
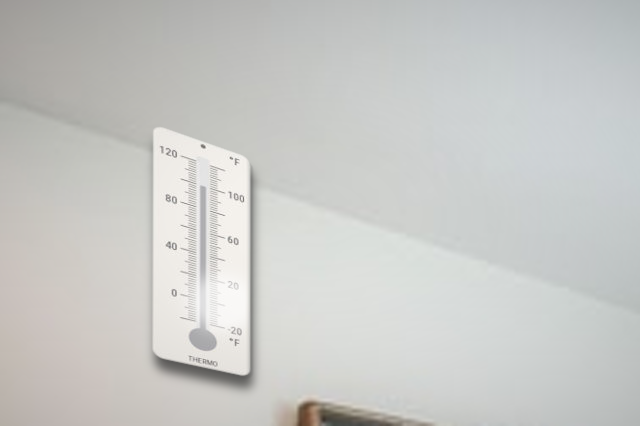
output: **100** °F
